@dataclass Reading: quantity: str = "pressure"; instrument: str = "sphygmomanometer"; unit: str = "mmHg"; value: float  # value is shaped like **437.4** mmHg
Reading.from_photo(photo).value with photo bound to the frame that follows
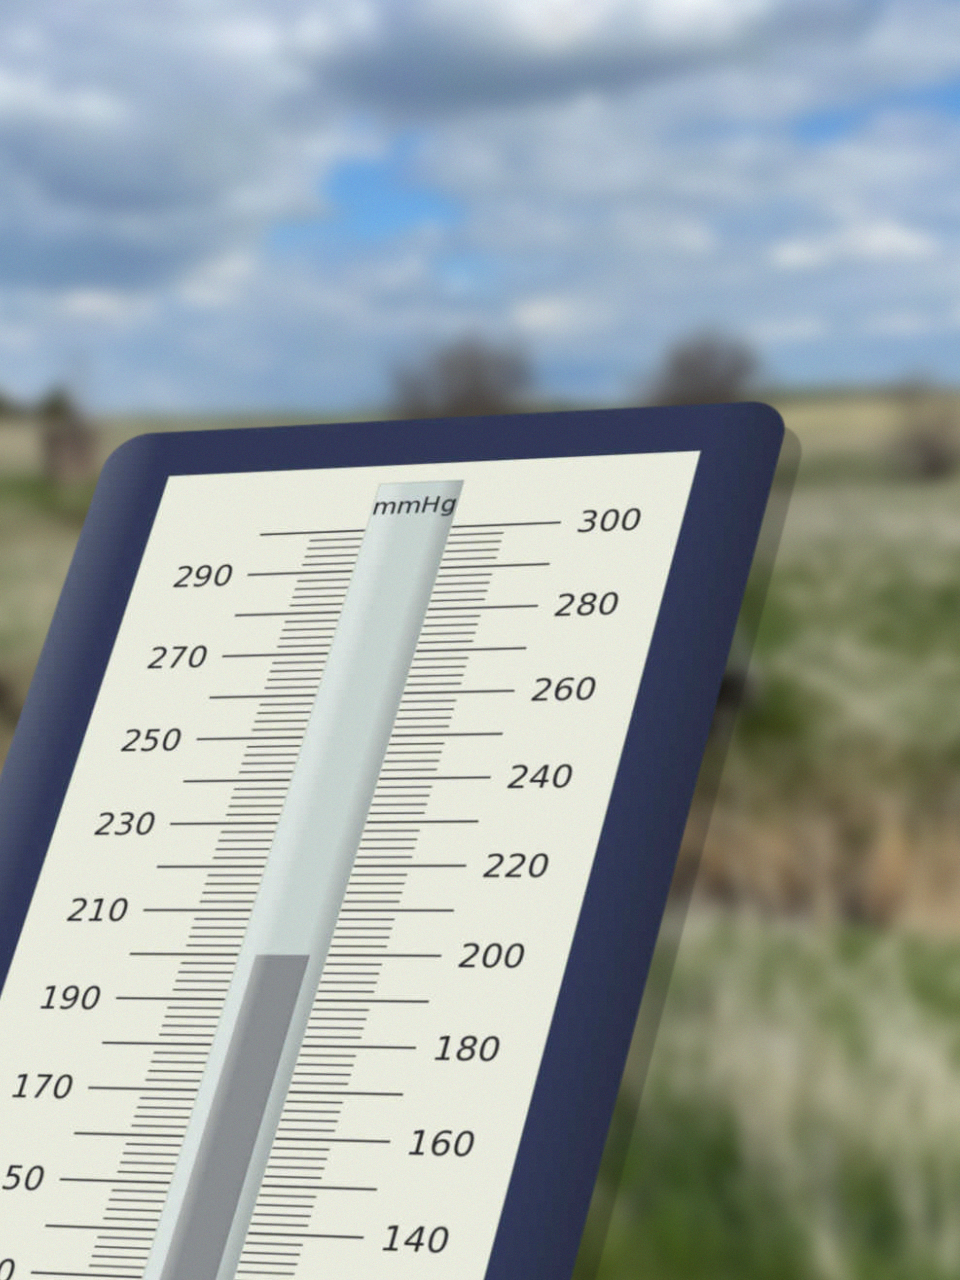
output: **200** mmHg
